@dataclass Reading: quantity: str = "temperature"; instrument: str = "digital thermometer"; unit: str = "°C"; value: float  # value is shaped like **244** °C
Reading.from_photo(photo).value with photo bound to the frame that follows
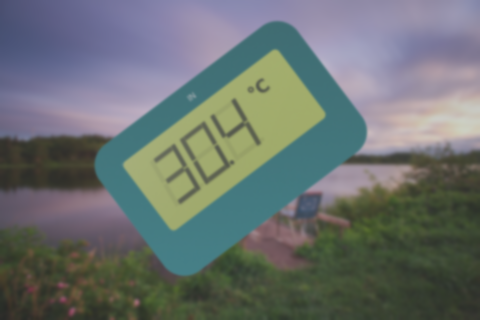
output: **30.4** °C
